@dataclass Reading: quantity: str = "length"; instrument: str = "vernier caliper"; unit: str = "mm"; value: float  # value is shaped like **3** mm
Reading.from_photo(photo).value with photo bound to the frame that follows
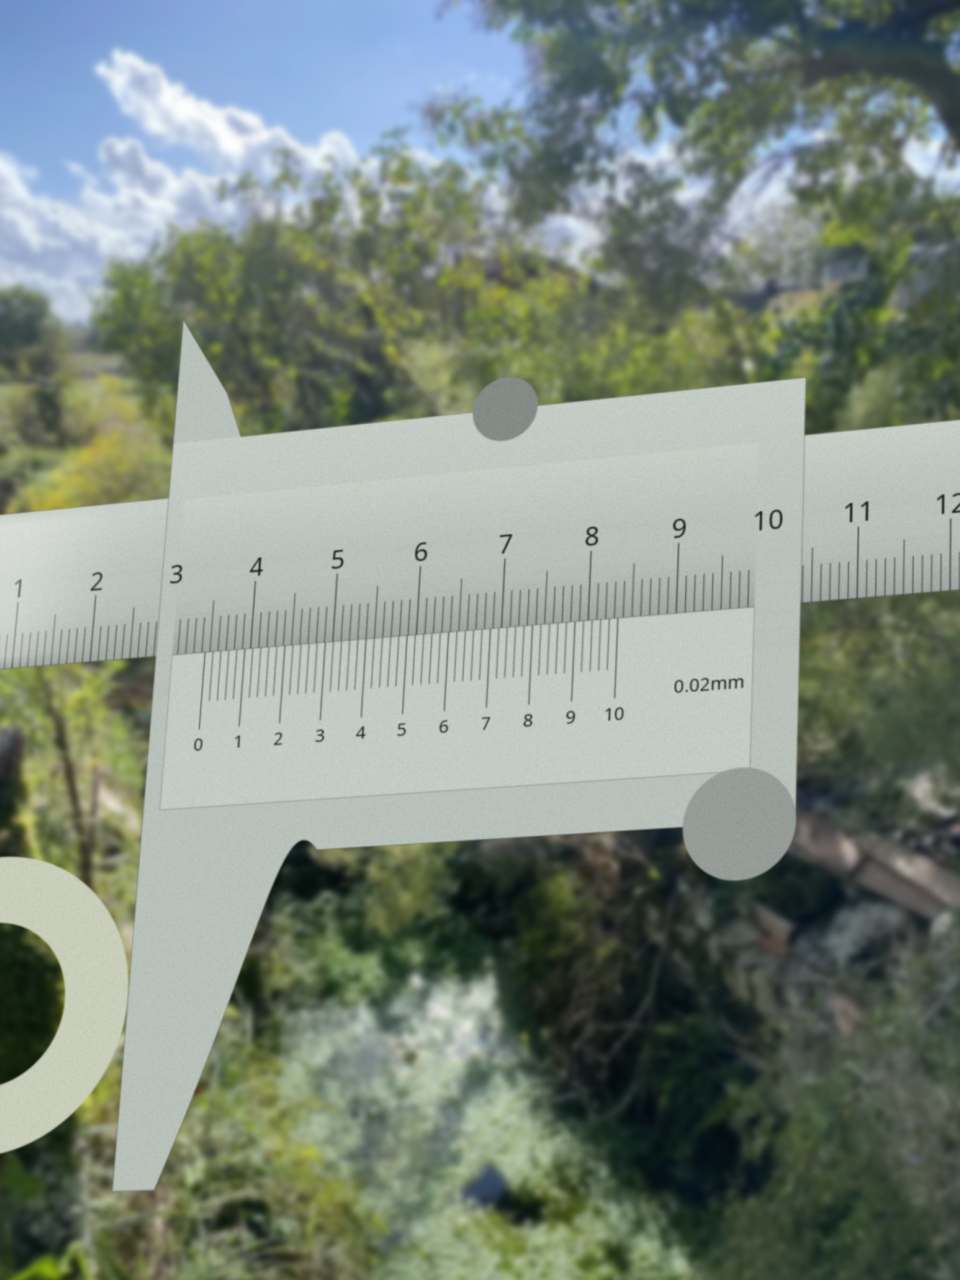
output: **34.4** mm
